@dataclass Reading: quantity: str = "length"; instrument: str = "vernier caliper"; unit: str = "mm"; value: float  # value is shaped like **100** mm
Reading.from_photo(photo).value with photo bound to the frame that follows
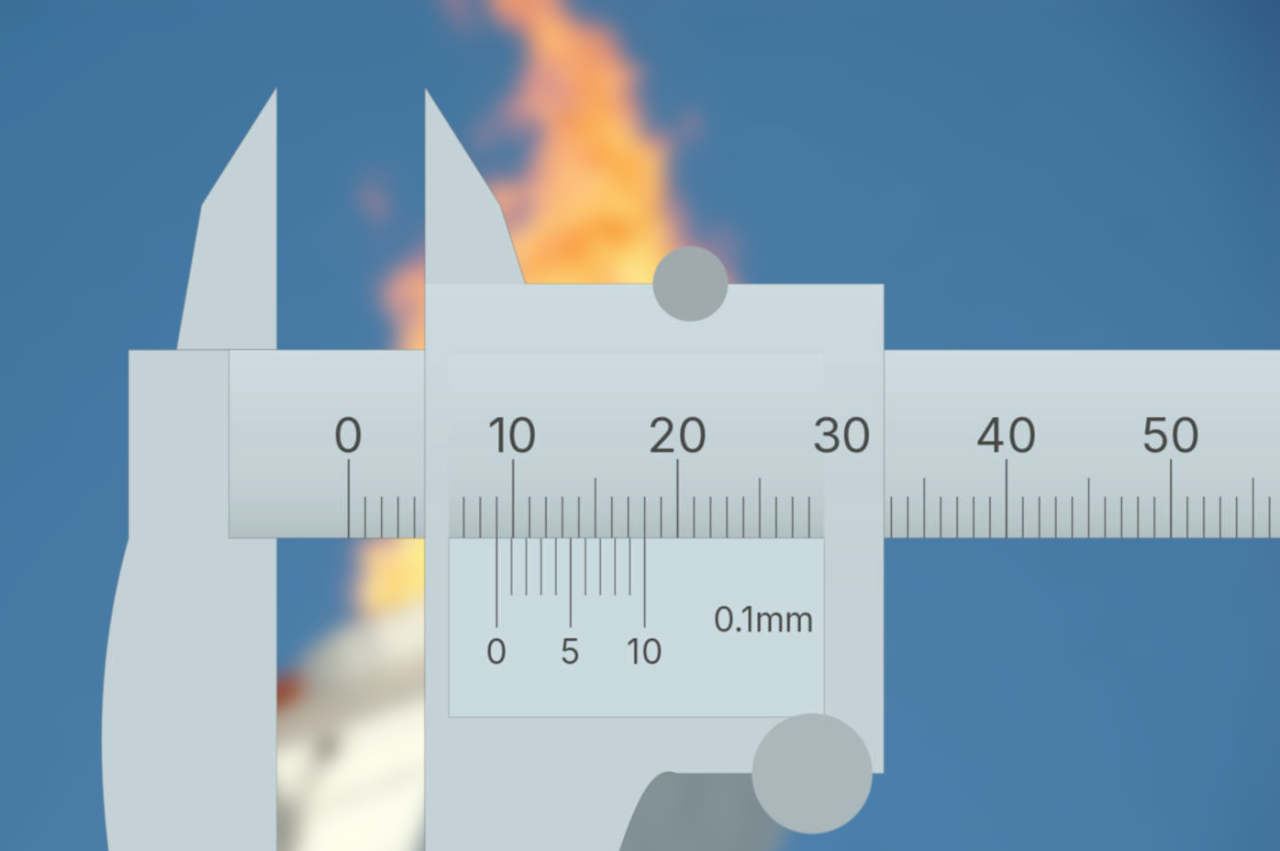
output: **9.0** mm
